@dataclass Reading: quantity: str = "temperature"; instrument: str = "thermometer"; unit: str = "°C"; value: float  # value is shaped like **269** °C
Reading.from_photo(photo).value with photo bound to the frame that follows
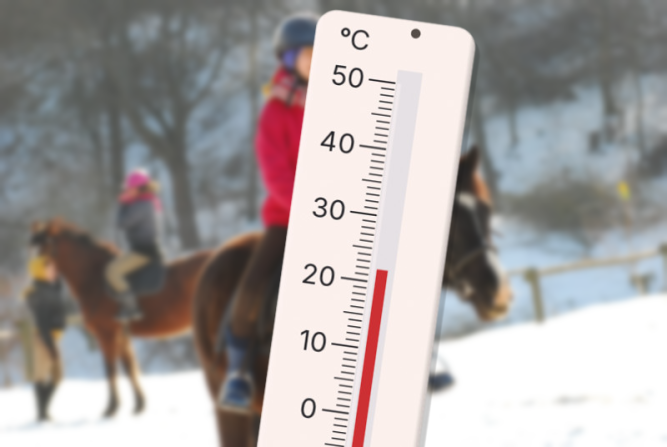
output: **22** °C
